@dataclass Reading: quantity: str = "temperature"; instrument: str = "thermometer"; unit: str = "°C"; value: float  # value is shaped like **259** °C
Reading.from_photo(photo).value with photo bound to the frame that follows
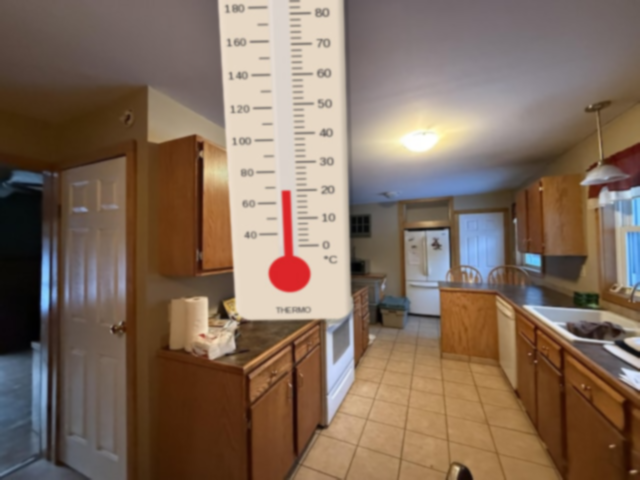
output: **20** °C
